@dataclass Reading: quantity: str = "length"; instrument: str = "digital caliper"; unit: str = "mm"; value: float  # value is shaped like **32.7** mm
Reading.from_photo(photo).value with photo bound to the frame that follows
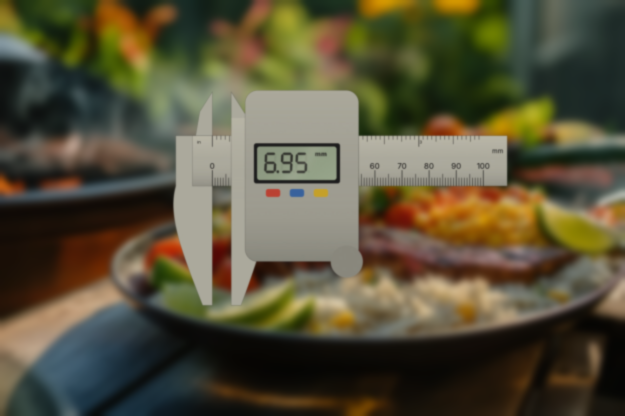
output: **6.95** mm
